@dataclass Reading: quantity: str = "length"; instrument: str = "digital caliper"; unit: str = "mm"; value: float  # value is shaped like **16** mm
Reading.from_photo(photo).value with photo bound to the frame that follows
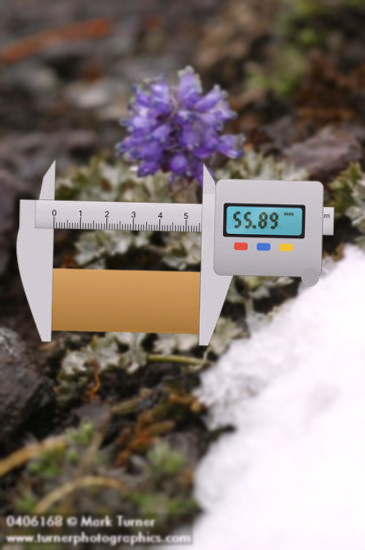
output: **55.89** mm
